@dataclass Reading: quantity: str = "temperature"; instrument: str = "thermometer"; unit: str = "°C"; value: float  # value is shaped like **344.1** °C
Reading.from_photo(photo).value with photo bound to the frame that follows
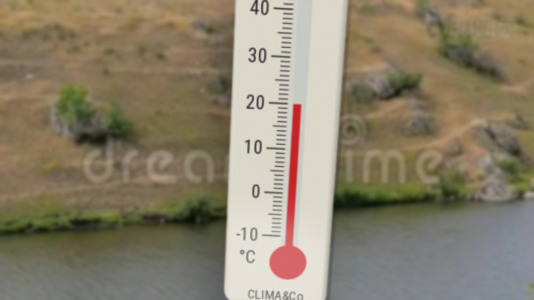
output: **20** °C
